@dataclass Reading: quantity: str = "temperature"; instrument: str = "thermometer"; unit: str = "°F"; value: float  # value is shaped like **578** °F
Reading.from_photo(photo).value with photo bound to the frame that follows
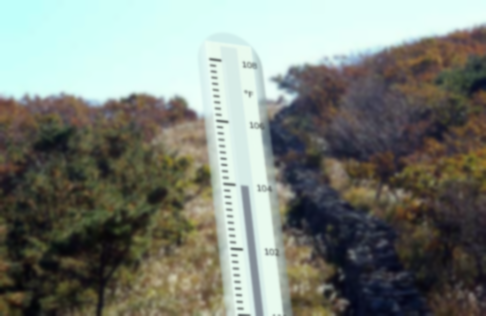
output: **104** °F
